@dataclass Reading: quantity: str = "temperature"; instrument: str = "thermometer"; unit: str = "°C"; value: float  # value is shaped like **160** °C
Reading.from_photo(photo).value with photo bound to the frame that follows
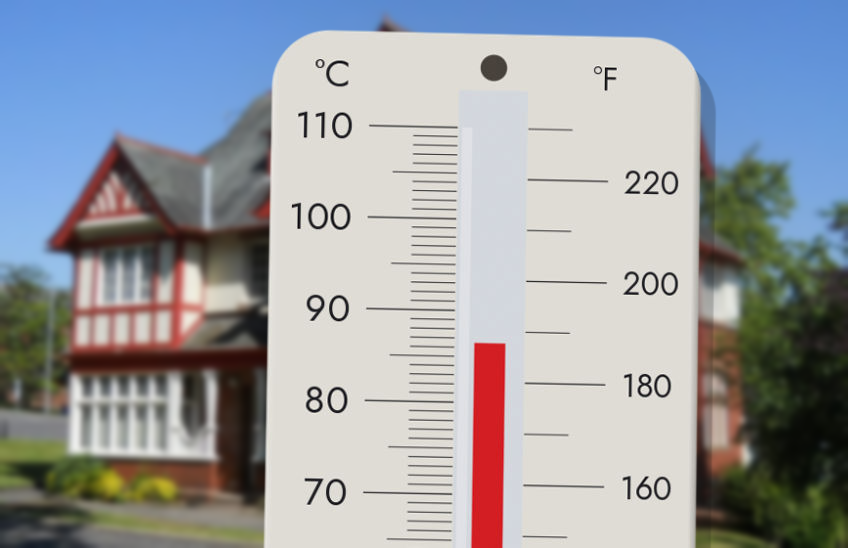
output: **86.5** °C
